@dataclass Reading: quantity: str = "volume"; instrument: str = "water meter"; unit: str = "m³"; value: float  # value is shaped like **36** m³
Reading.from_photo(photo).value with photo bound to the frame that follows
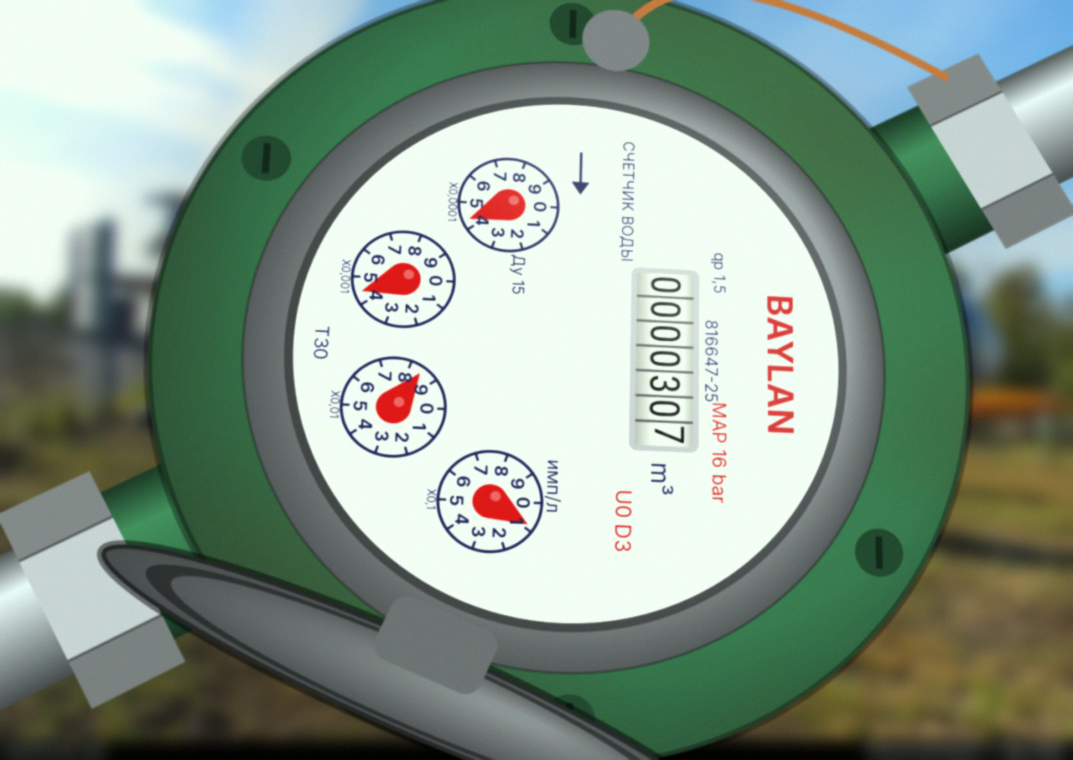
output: **307.0844** m³
